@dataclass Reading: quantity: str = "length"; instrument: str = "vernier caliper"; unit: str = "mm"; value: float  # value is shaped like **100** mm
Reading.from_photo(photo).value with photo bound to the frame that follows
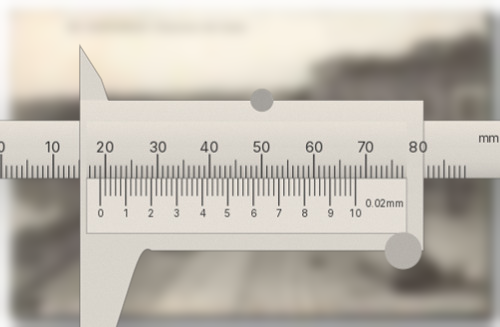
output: **19.0** mm
